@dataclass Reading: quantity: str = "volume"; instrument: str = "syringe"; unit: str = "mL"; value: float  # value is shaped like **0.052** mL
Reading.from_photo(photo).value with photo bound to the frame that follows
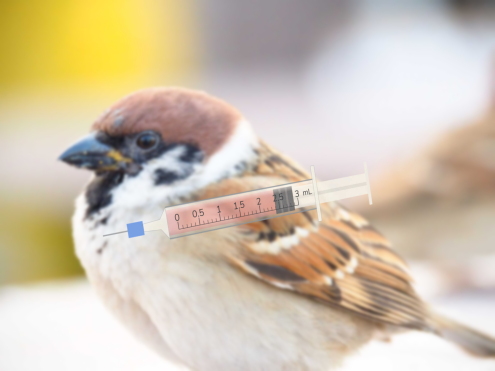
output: **2.4** mL
